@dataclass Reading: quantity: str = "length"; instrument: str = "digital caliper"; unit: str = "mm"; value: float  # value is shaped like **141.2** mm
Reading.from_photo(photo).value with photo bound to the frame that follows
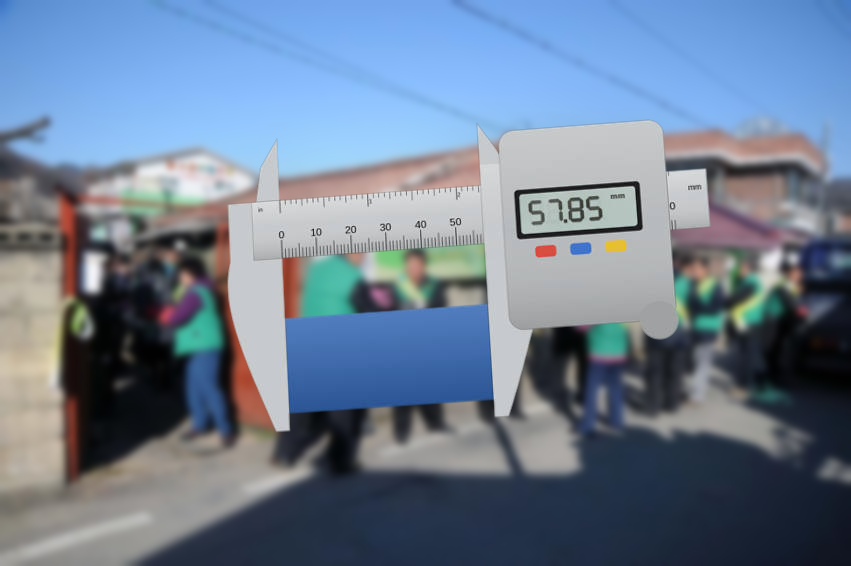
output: **57.85** mm
